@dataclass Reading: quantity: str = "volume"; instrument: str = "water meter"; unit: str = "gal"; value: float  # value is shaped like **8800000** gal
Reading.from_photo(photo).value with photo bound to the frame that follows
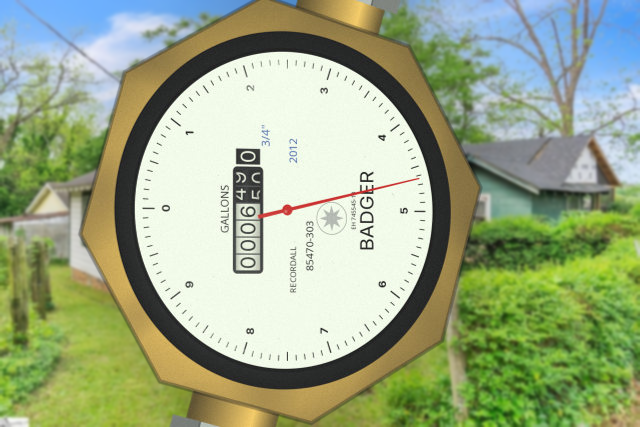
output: **6494.6** gal
